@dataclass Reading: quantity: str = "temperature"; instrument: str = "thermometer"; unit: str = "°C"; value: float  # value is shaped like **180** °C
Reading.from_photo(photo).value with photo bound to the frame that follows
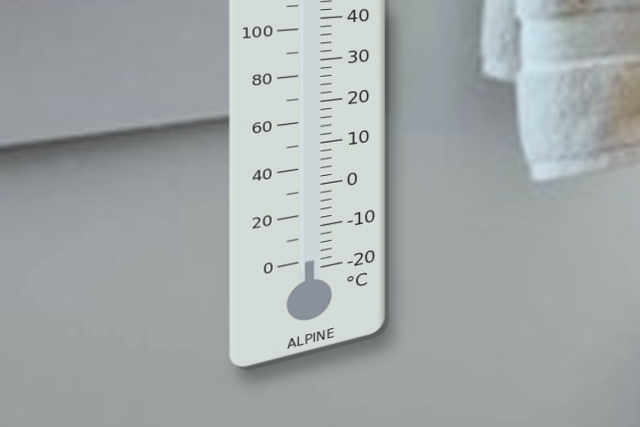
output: **-18** °C
